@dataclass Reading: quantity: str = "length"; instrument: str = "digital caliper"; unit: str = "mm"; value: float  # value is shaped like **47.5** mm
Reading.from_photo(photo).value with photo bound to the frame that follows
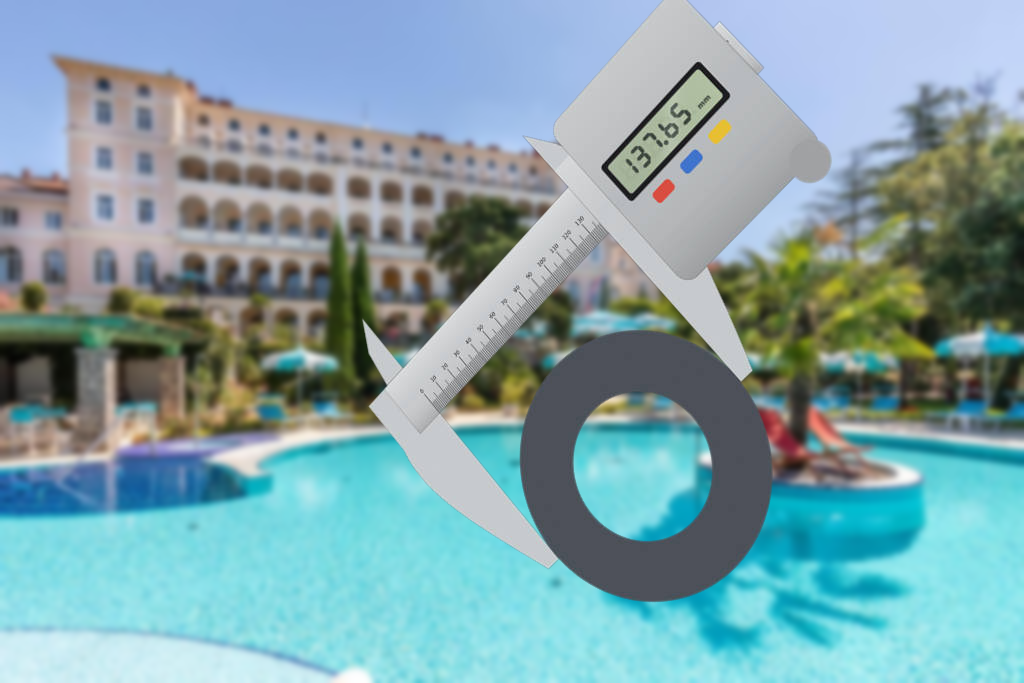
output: **137.65** mm
